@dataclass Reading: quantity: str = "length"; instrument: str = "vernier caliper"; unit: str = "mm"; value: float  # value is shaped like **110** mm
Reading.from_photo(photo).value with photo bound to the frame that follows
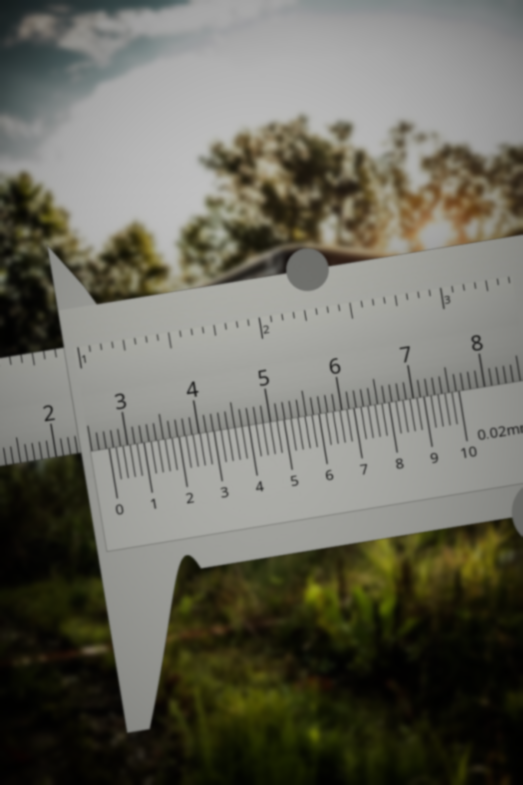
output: **27.4** mm
